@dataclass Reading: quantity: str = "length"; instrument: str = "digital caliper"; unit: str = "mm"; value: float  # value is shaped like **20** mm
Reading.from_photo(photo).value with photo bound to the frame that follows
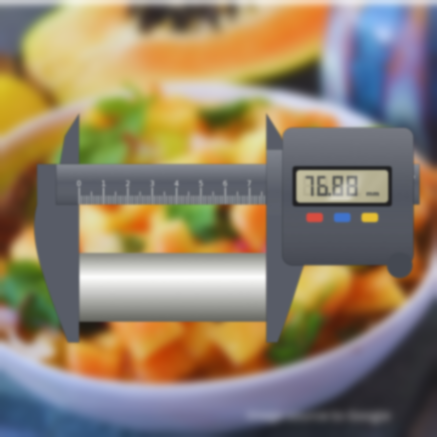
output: **76.88** mm
